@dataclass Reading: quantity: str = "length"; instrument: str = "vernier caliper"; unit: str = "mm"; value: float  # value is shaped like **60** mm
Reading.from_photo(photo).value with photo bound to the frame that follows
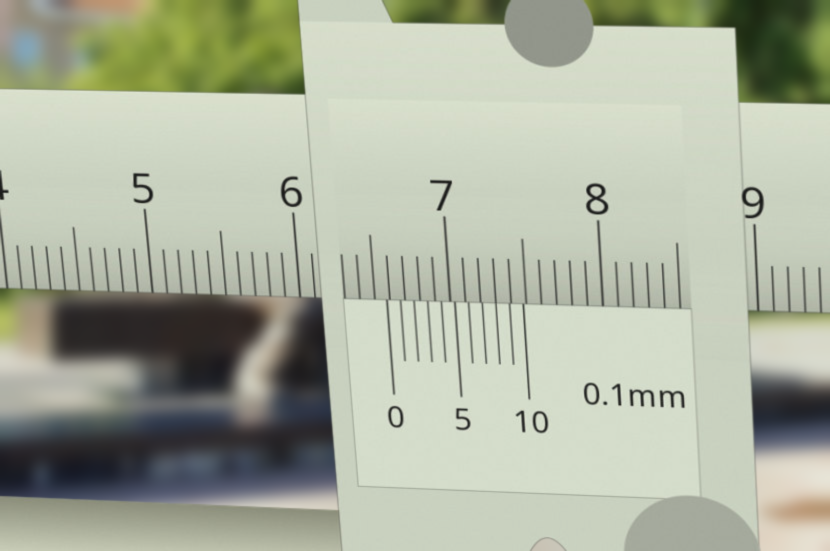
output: **65.8** mm
